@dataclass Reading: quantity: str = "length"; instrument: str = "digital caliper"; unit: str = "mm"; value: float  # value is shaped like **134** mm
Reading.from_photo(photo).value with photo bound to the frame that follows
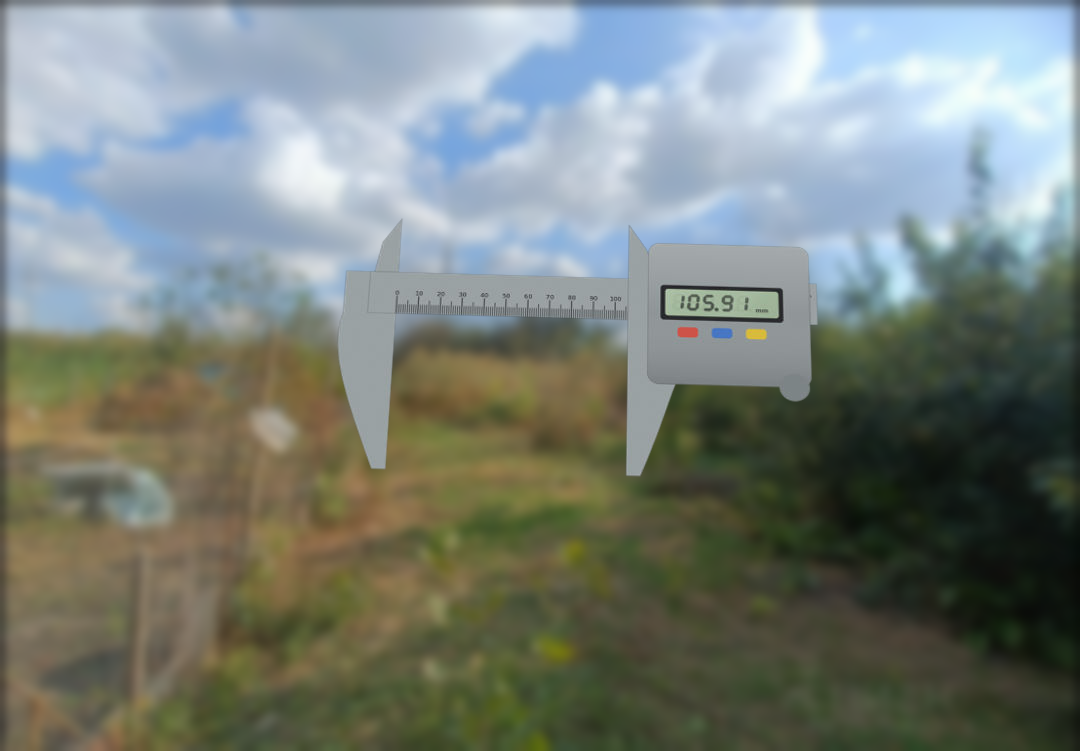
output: **105.91** mm
